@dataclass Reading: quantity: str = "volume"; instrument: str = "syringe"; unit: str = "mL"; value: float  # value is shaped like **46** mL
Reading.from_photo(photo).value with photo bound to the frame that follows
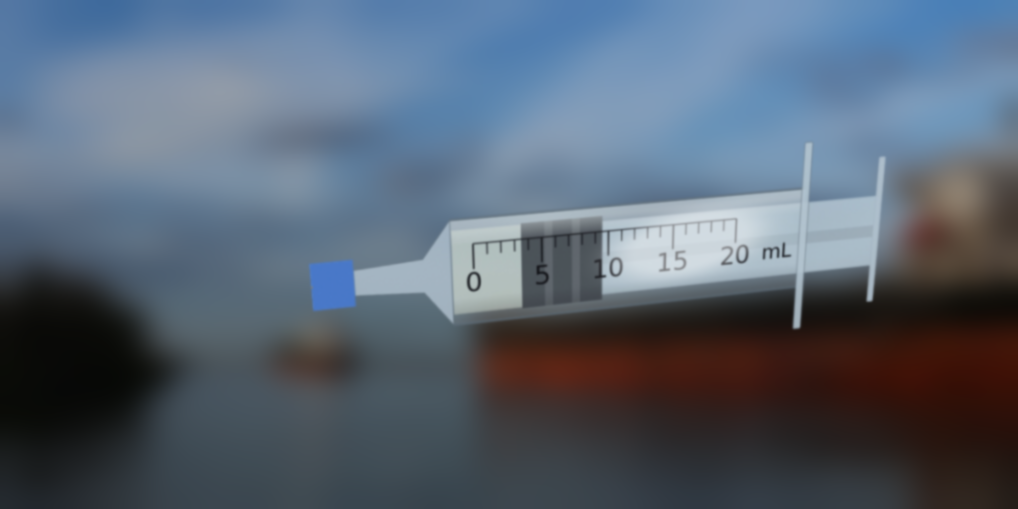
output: **3.5** mL
